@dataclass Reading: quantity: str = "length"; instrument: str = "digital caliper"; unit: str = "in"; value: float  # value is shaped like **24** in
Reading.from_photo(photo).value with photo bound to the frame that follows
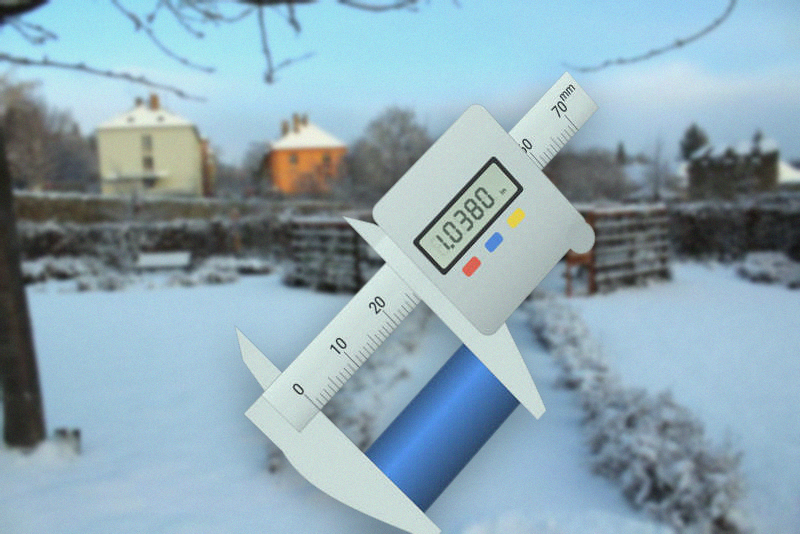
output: **1.0380** in
